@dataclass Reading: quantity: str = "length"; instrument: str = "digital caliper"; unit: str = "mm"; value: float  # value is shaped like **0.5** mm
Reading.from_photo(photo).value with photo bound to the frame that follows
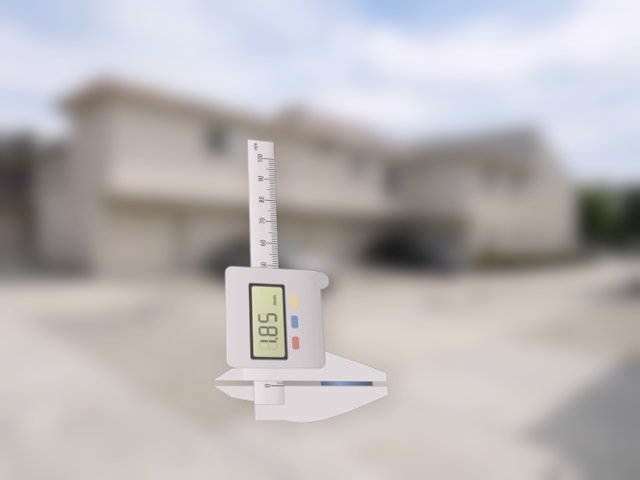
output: **1.85** mm
